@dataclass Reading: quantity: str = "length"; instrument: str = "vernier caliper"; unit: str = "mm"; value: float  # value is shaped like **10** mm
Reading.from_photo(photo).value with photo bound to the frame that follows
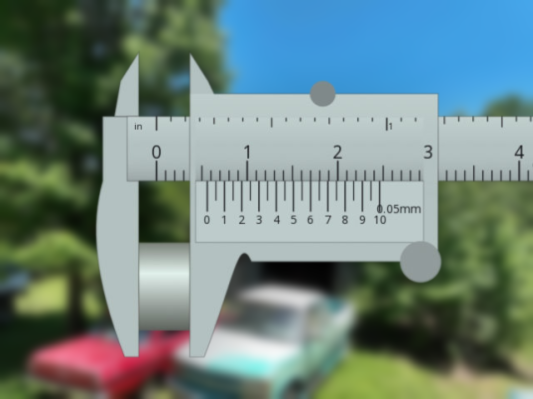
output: **5.6** mm
